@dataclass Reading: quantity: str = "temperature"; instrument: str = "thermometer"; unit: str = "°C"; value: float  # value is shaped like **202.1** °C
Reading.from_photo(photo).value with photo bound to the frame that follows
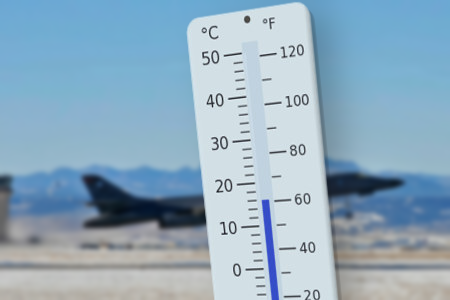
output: **16** °C
